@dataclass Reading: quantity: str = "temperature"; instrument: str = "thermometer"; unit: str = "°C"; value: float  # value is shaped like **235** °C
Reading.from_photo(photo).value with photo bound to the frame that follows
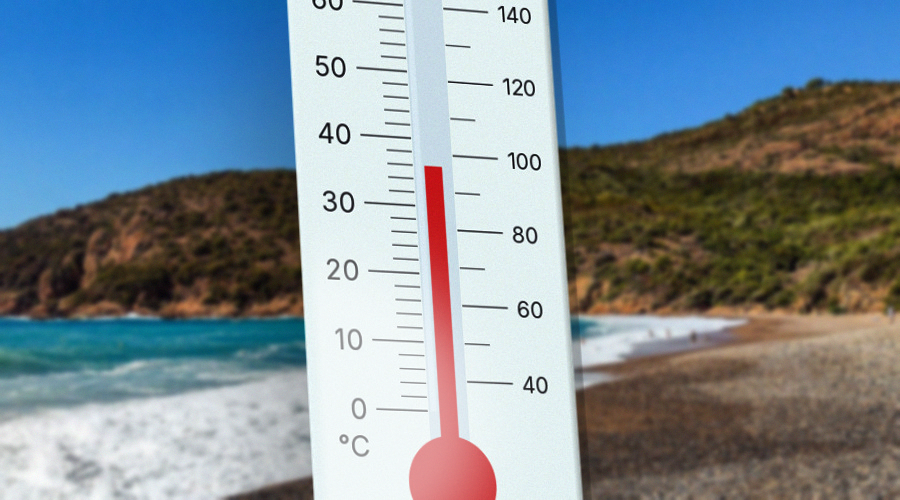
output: **36** °C
